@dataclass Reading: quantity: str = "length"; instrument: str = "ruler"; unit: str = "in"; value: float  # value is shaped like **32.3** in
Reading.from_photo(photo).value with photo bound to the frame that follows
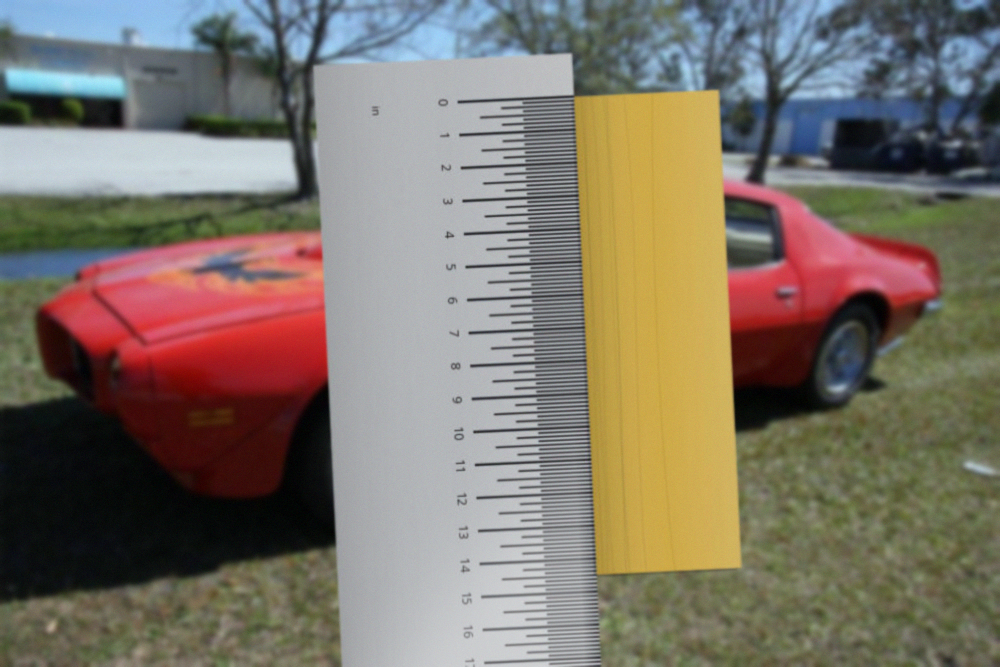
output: **14.5** in
